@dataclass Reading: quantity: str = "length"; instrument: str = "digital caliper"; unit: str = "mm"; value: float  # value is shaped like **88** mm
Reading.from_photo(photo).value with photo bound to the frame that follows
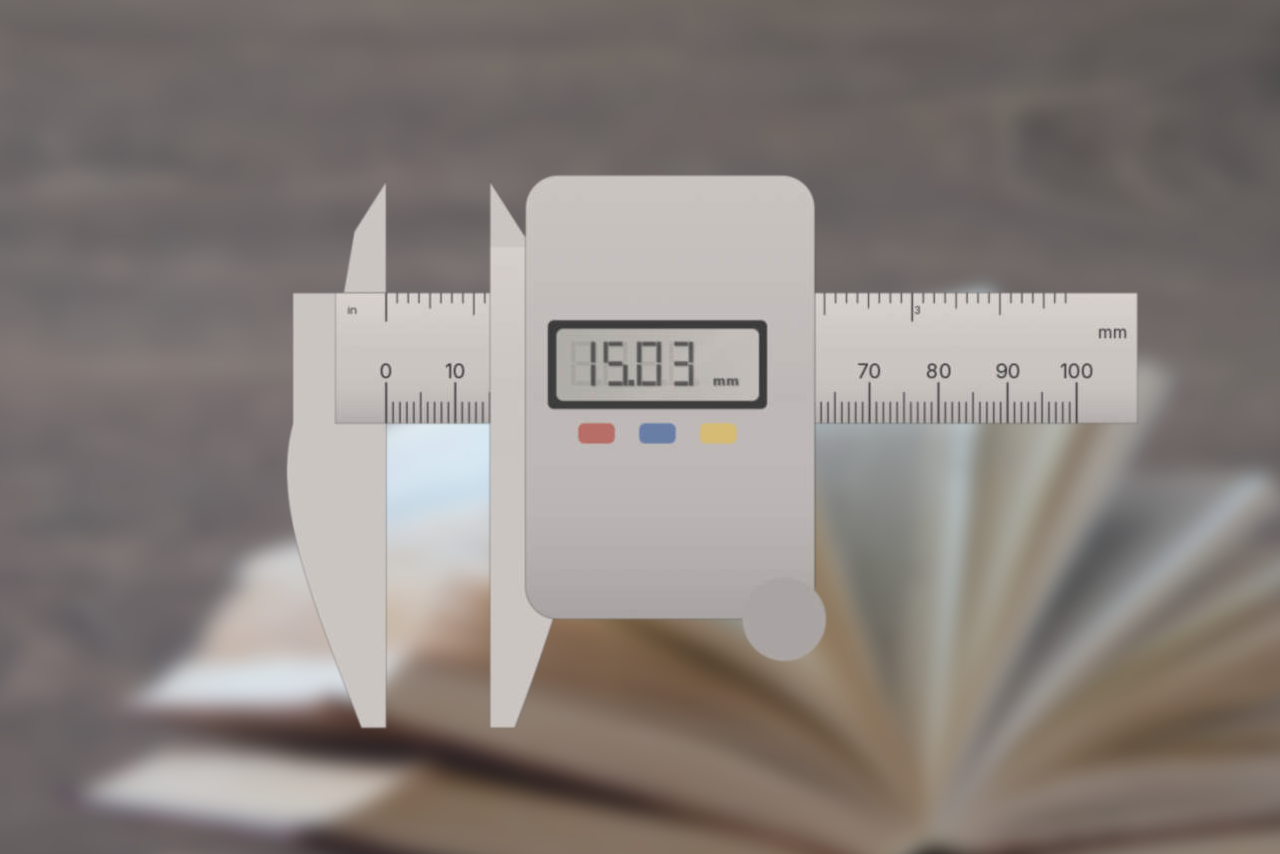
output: **15.03** mm
